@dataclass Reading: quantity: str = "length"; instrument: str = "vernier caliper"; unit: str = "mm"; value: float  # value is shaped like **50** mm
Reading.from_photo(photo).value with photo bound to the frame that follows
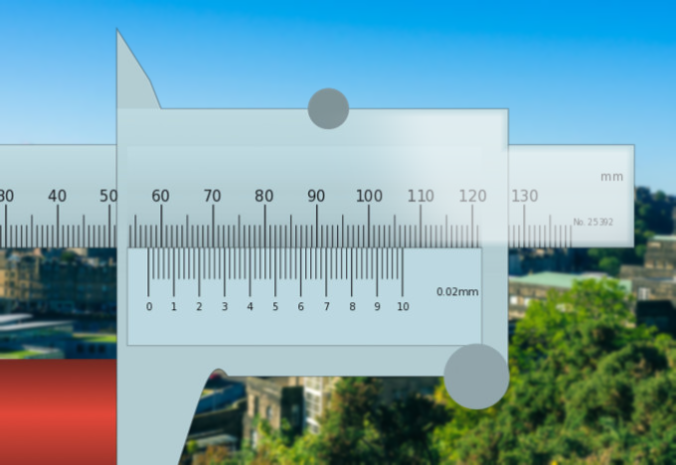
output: **57.5** mm
